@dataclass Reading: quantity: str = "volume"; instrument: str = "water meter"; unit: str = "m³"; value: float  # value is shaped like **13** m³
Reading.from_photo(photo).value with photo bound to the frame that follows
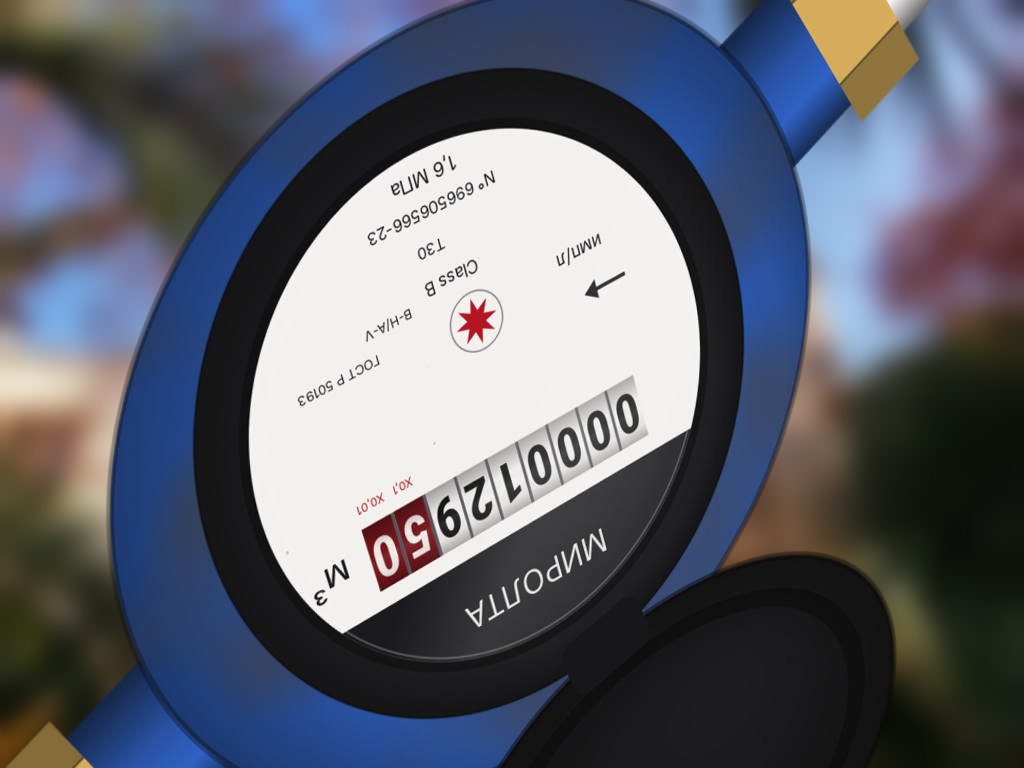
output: **129.50** m³
